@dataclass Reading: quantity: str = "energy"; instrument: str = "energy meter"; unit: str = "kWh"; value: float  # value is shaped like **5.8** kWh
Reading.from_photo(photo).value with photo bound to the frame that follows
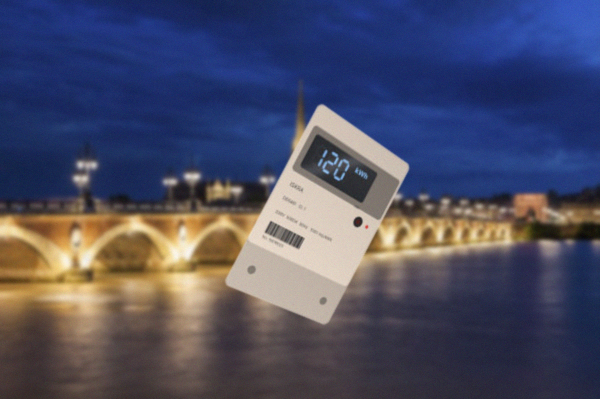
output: **120** kWh
